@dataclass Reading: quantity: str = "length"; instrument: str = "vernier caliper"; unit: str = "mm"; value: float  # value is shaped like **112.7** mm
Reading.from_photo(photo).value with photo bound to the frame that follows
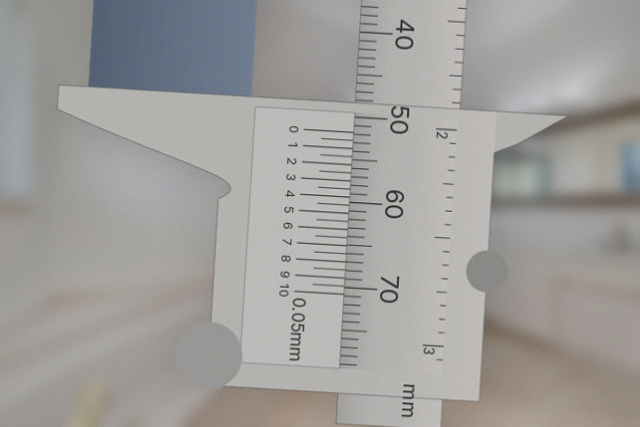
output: **51.8** mm
